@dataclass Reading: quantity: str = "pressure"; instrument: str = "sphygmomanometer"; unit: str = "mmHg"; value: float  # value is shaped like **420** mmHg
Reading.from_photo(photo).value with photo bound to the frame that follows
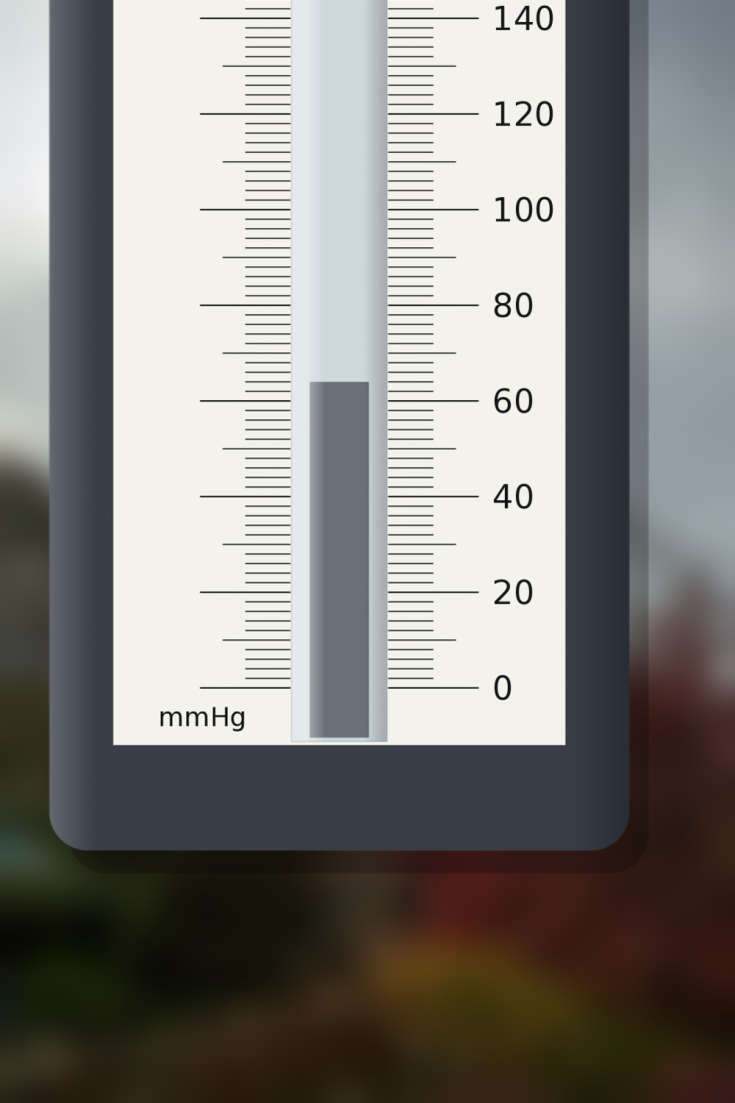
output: **64** mmHg
